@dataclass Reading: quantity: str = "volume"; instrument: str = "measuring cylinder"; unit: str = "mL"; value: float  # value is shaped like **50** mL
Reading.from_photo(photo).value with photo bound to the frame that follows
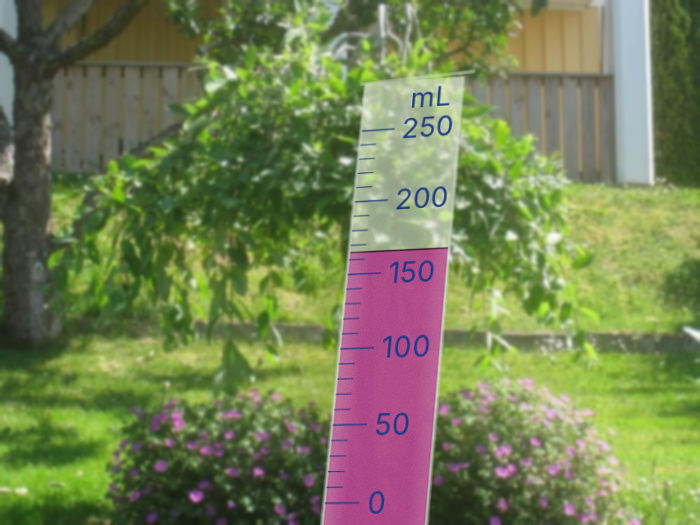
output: **165** mL
